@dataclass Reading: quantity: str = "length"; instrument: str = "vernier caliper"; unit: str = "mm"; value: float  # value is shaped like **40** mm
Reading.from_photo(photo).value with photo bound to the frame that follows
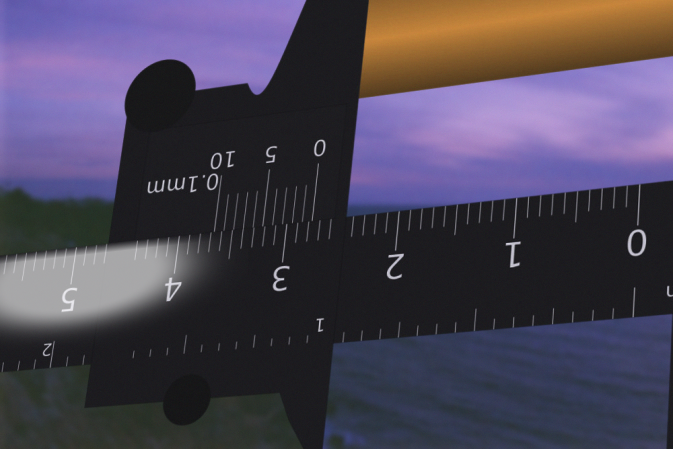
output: **27.7** mm
